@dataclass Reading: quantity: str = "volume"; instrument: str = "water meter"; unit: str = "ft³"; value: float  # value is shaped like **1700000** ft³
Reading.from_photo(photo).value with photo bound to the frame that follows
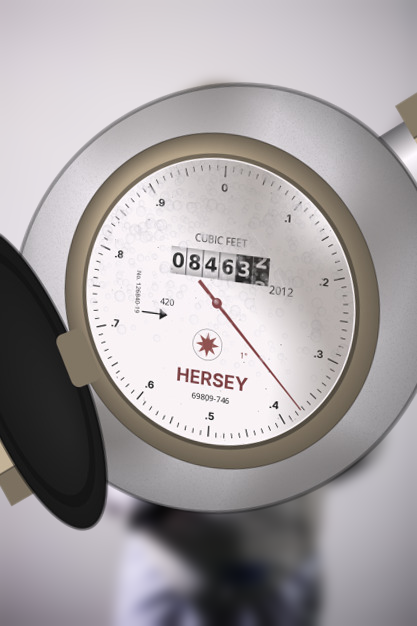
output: **84632.37** ft³
